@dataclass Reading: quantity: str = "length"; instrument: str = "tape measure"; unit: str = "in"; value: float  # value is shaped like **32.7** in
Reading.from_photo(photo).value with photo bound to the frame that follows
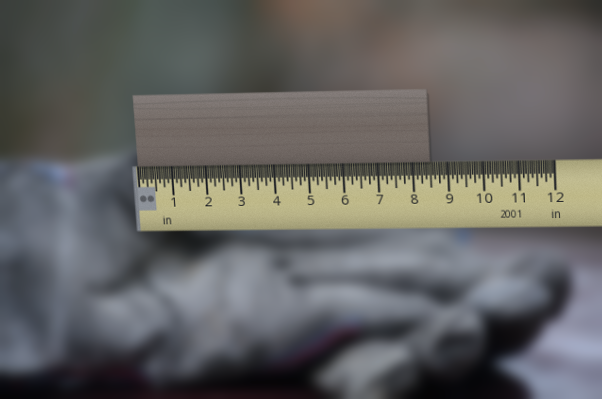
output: **8.5** in
